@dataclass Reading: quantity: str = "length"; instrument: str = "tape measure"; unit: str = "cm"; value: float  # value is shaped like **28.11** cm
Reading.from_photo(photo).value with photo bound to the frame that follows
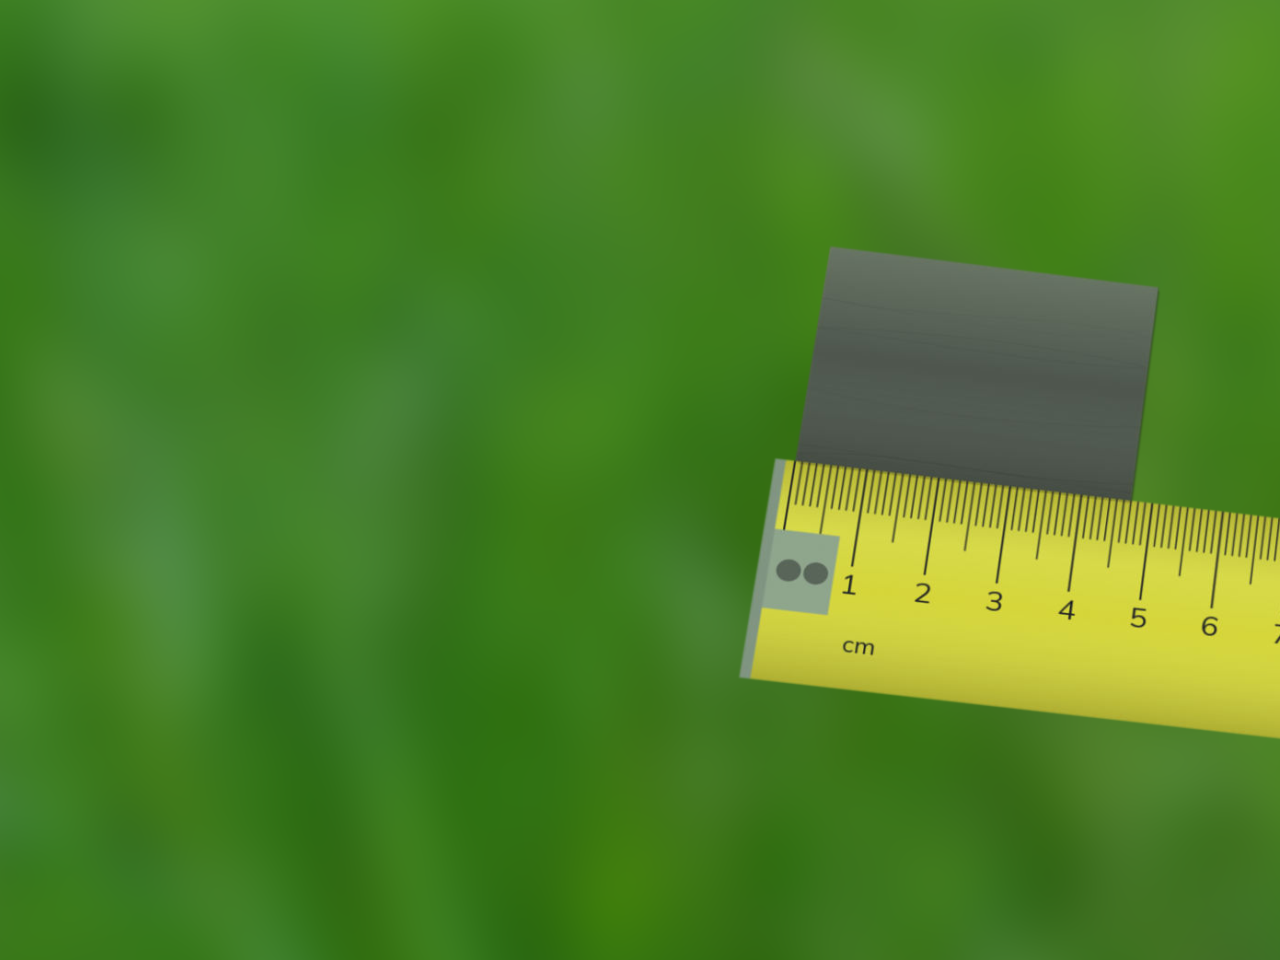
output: **4.7** cm
